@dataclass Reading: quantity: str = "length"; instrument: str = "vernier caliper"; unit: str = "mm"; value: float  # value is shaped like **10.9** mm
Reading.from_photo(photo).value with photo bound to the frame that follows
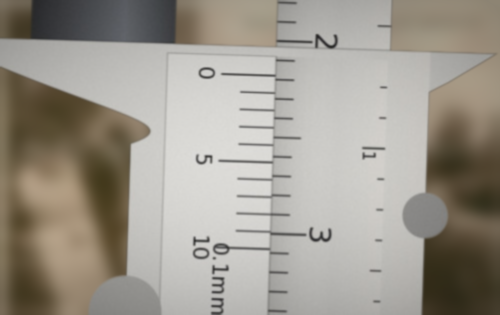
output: **21.8** mm
